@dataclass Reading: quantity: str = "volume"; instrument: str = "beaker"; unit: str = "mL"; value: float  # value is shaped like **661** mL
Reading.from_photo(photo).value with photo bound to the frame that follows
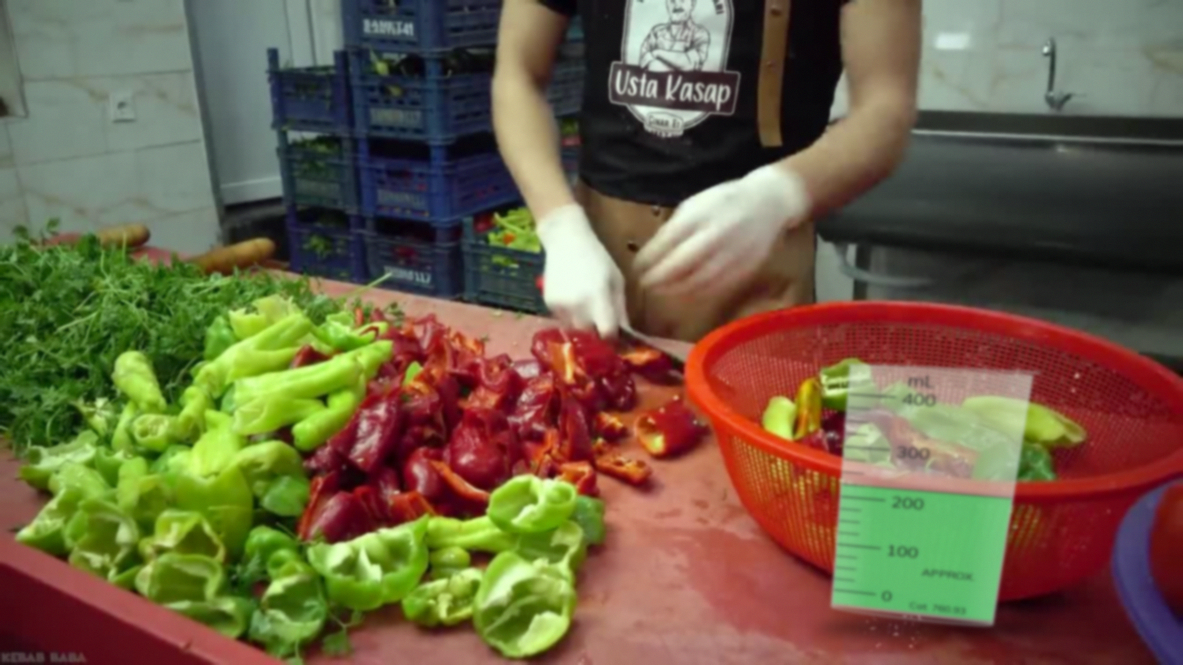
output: **225** mL
